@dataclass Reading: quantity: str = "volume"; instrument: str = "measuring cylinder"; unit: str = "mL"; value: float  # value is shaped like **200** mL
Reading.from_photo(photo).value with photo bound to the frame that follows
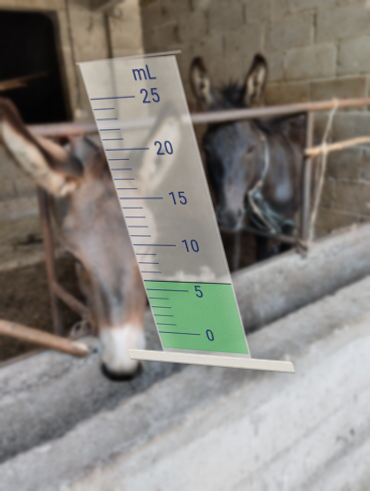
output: **6** mL
